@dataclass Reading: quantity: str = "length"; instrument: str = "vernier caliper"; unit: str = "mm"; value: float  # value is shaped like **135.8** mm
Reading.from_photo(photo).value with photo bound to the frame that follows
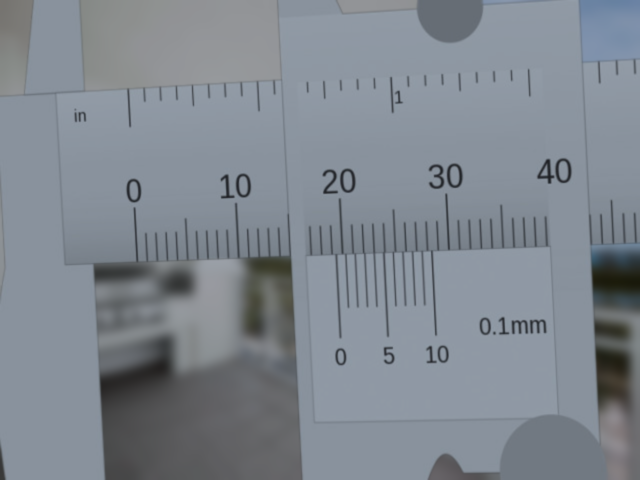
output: **19.4** mm
